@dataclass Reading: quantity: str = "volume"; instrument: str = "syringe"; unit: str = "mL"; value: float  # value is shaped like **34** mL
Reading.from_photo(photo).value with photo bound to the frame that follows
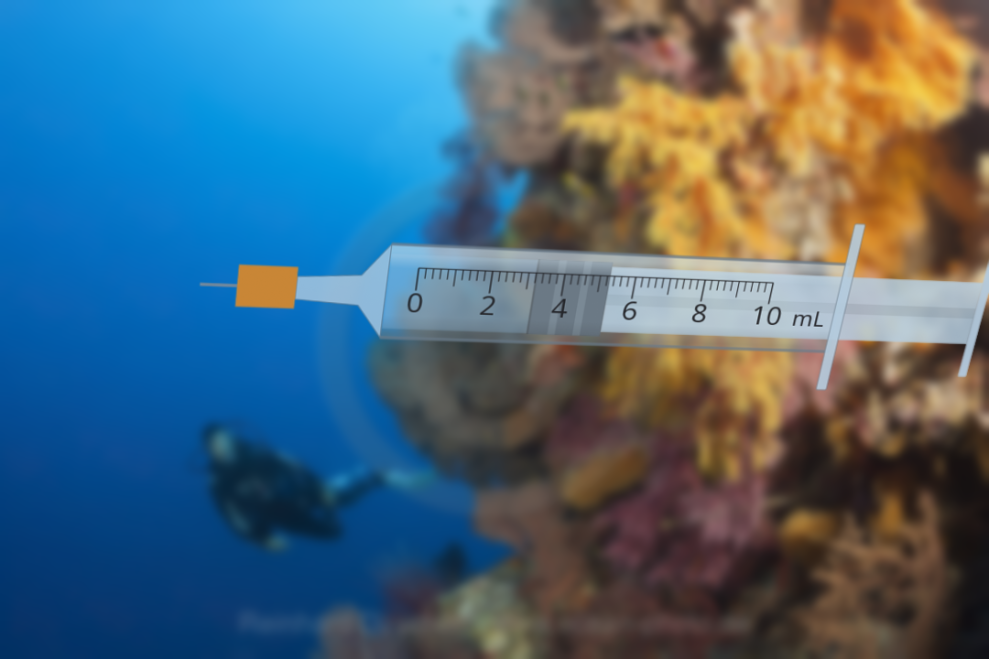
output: **3.2** mL
